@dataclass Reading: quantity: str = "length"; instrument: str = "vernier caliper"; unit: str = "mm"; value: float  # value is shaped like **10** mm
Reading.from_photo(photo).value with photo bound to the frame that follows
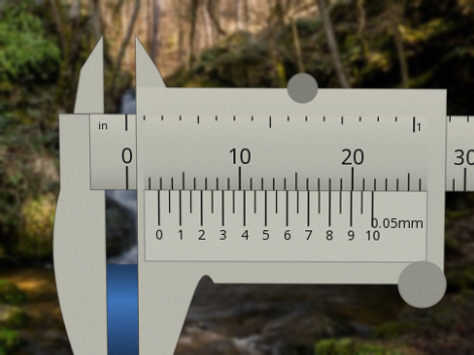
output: **2.8** mm
